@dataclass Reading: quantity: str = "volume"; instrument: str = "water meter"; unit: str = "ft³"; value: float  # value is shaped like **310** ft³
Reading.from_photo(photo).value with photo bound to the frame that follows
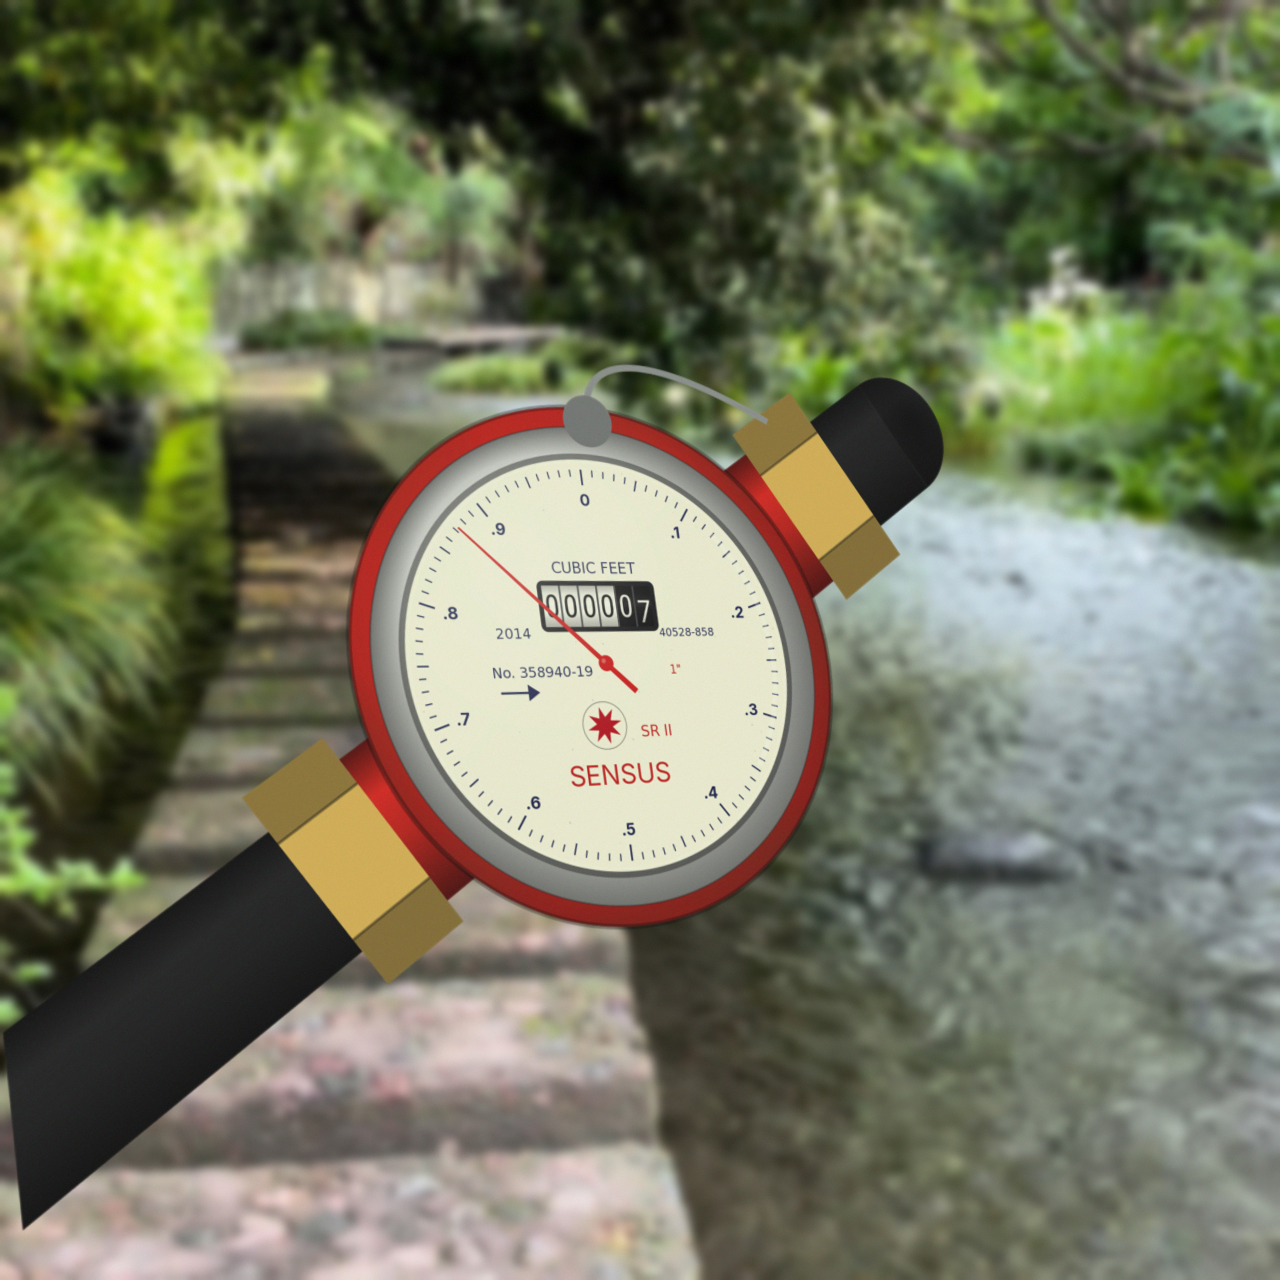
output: **6.87** ft³
